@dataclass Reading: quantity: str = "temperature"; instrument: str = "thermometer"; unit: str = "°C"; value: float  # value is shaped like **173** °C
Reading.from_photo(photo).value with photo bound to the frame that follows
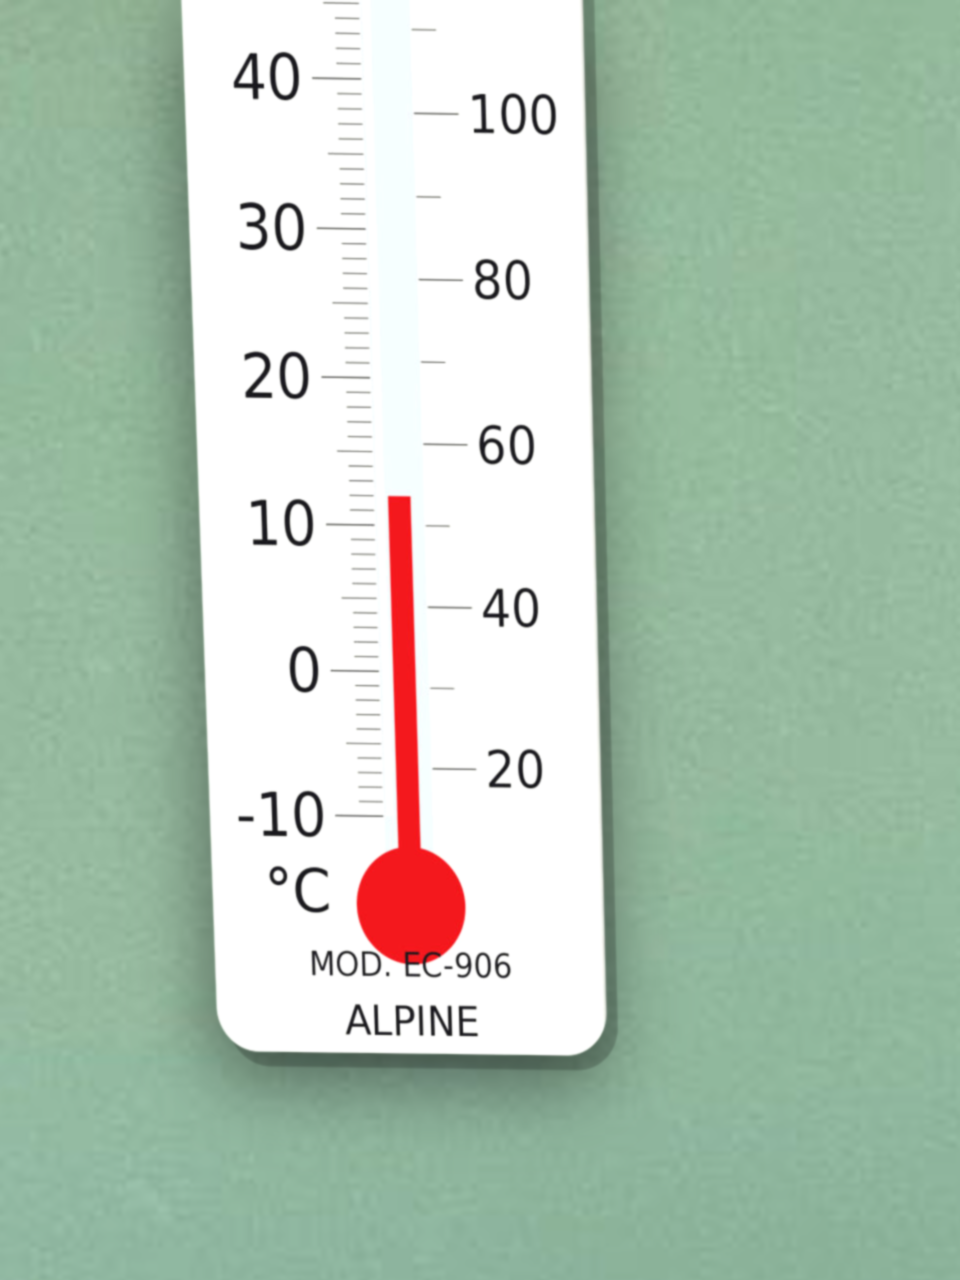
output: **12** °C
